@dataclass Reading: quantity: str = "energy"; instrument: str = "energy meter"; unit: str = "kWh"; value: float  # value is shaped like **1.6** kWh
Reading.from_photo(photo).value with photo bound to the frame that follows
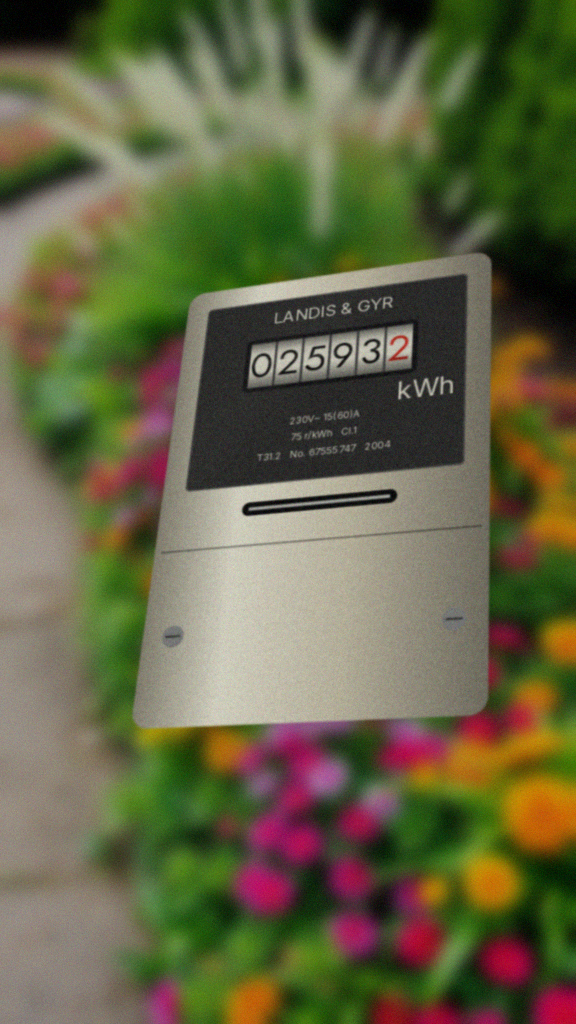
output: **2593.2** kWh
